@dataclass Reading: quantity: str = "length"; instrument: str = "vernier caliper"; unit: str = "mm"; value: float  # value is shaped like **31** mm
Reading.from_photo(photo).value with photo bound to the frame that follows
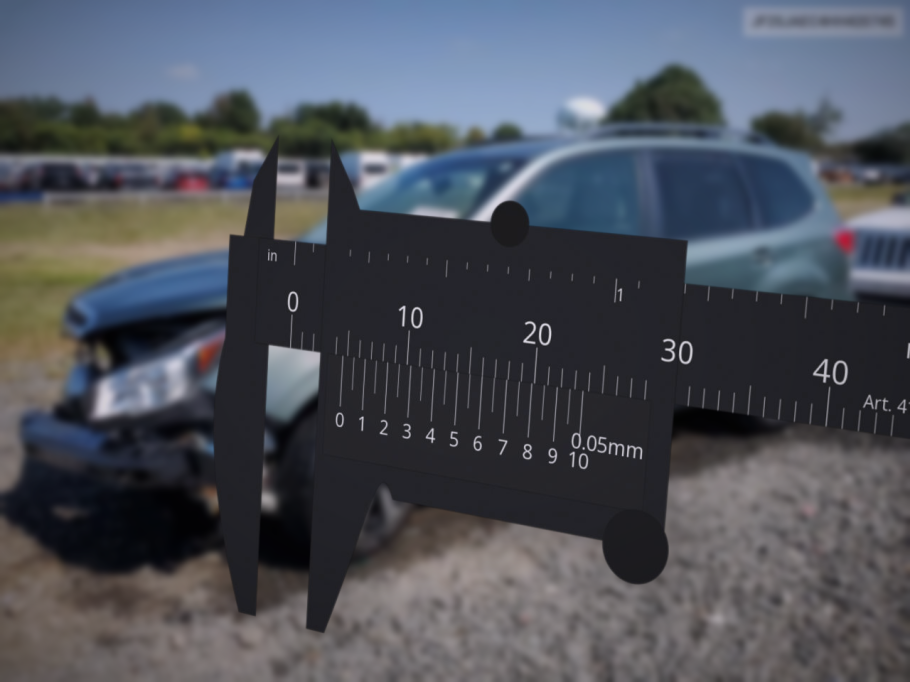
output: **4.6** mm
